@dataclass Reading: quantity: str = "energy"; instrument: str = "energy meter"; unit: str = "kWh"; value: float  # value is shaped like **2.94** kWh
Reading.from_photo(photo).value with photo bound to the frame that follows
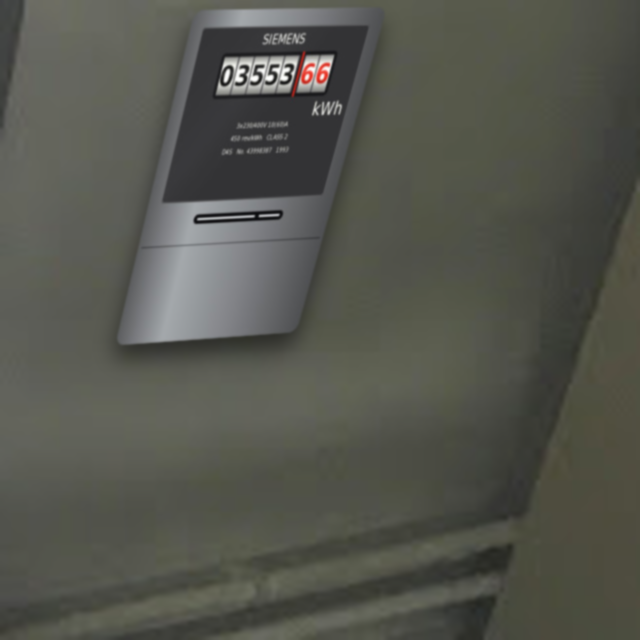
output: **3553.66** kWh
